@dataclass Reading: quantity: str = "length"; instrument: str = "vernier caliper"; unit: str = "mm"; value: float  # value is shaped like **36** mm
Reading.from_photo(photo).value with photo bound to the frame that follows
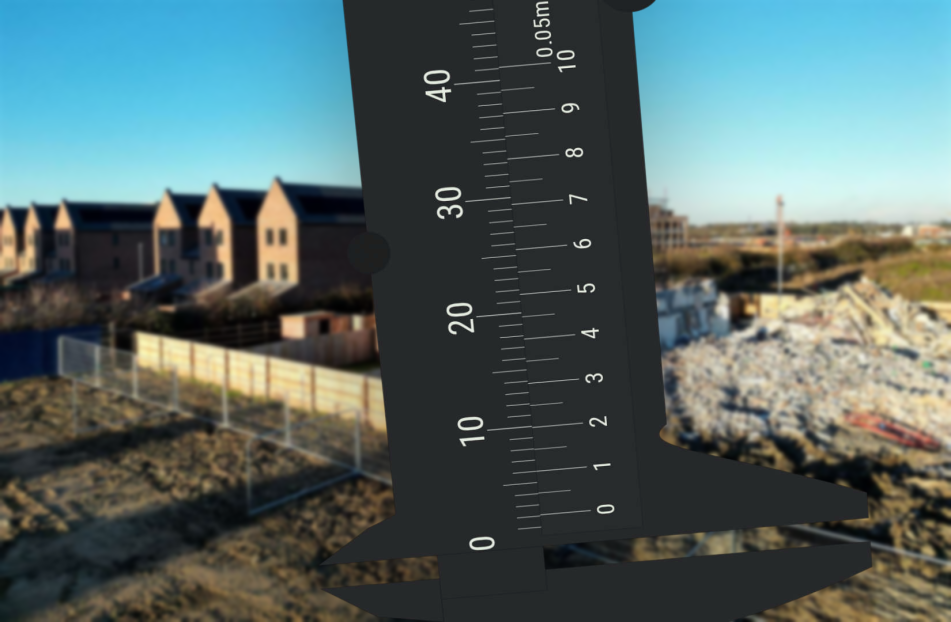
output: **2.1** mm
